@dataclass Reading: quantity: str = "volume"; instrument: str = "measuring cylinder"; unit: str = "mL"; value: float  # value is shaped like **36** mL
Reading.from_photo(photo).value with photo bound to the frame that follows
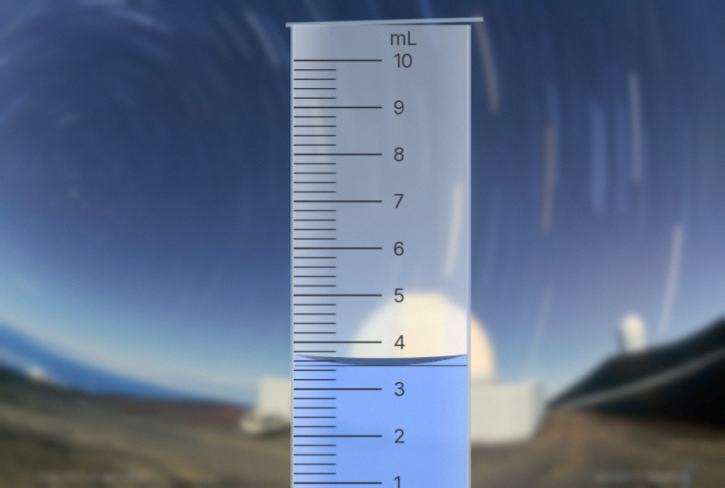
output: **3.5** mL
